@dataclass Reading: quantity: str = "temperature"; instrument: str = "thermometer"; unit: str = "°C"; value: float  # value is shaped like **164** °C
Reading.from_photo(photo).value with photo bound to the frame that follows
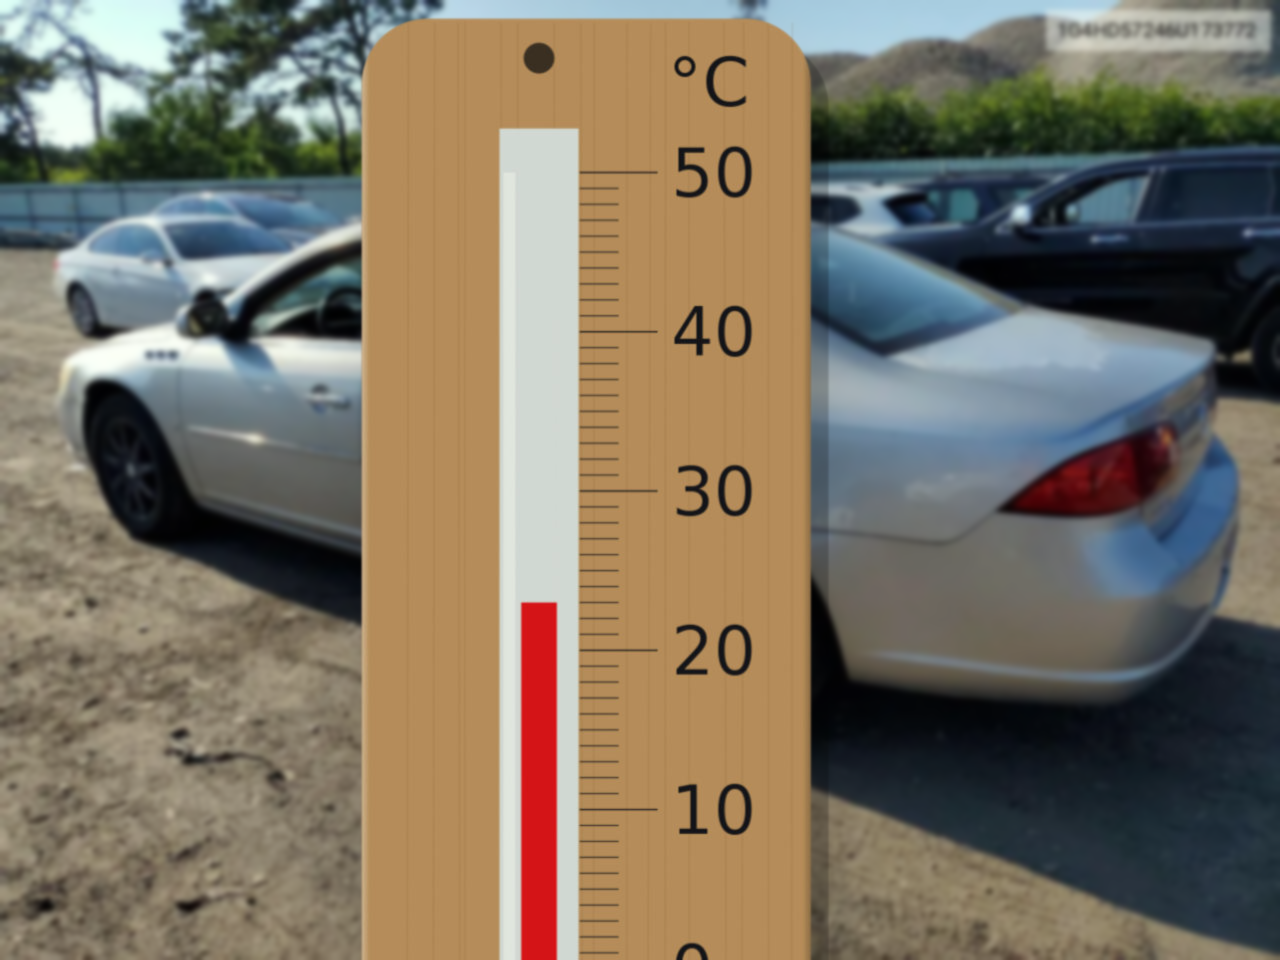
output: **23** °C
